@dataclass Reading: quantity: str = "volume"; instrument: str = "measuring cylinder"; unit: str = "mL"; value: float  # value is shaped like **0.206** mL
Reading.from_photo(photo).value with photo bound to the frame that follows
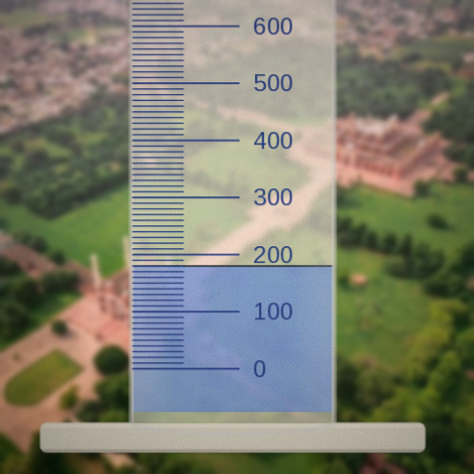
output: **180** mL
